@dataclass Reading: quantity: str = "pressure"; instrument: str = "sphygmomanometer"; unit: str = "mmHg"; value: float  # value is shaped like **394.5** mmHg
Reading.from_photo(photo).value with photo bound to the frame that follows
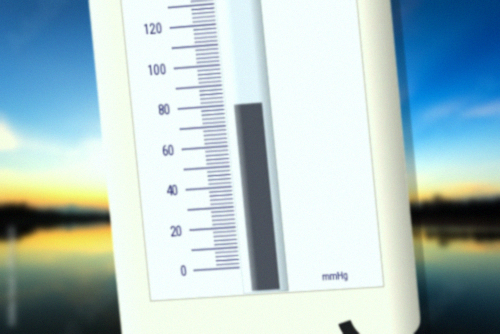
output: **80** mmHg
